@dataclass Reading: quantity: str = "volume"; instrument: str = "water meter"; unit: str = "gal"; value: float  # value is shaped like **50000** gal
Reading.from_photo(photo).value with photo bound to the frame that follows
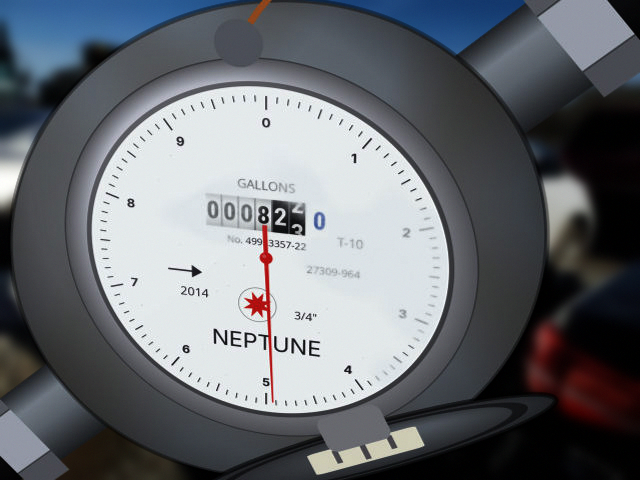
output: **8224.9** gal
